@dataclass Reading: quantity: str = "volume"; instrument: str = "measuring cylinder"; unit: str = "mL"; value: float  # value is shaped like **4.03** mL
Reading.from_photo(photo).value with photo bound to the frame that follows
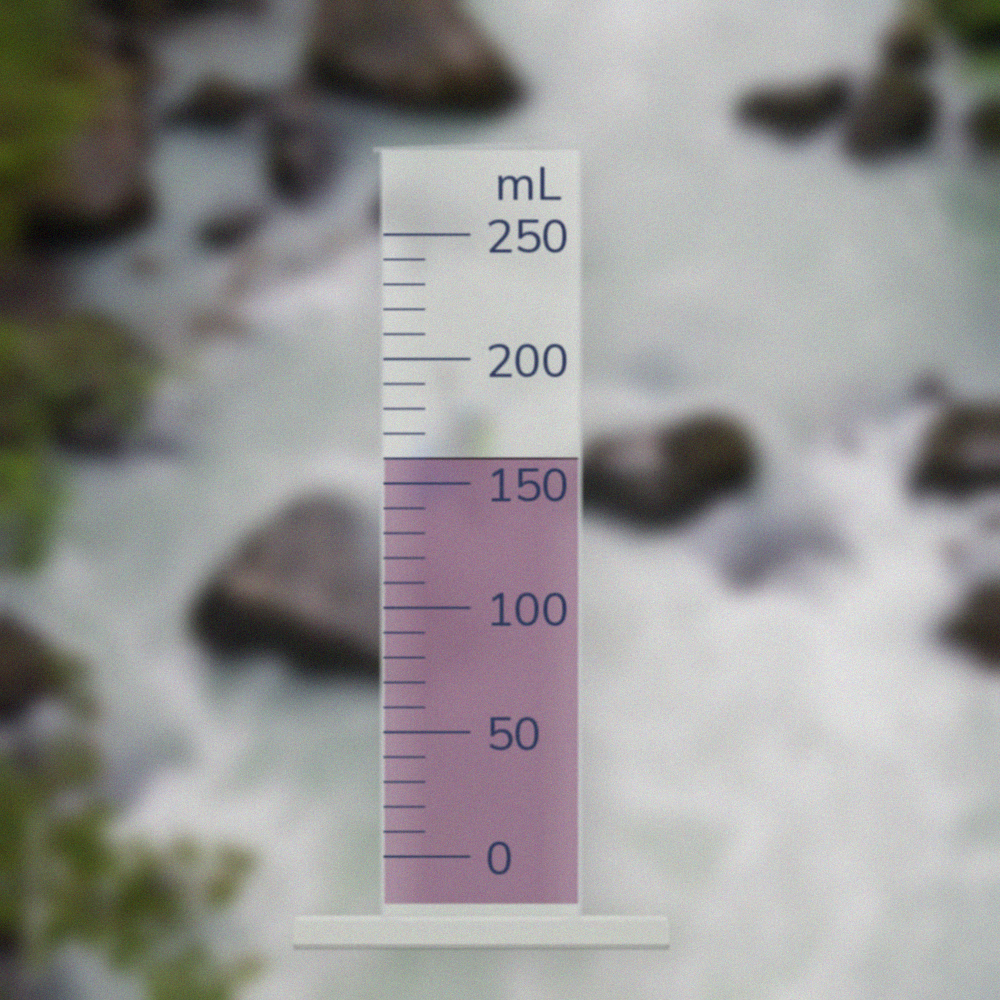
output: **160** mL
